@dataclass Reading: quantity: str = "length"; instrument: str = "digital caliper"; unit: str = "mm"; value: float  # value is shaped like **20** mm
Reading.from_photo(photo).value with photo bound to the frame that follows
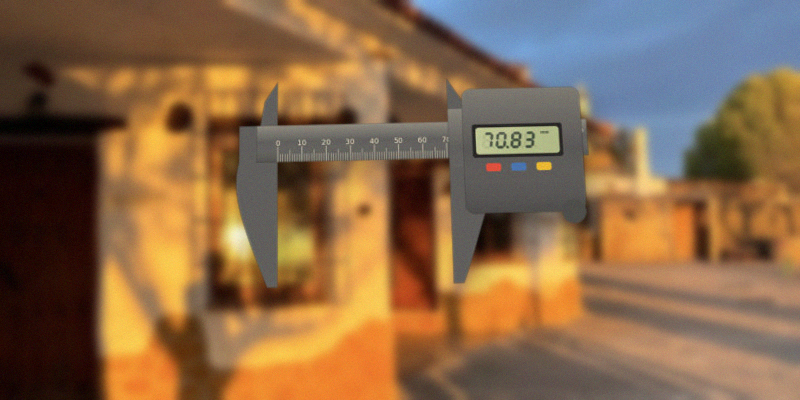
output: **70.83** mm
